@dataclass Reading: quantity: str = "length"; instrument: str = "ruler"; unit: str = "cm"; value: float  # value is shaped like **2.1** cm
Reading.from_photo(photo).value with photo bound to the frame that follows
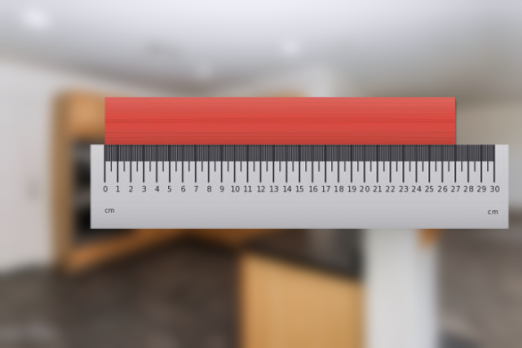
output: **27** cm
